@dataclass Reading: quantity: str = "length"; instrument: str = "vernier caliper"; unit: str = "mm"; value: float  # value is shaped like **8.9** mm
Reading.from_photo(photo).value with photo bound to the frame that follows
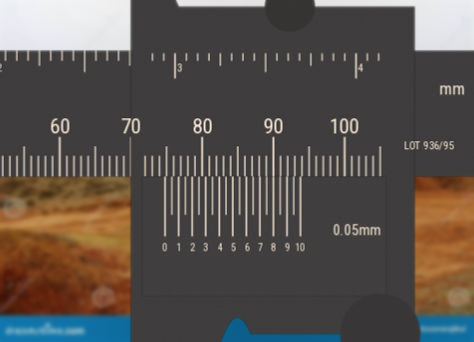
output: **74.8** mm
